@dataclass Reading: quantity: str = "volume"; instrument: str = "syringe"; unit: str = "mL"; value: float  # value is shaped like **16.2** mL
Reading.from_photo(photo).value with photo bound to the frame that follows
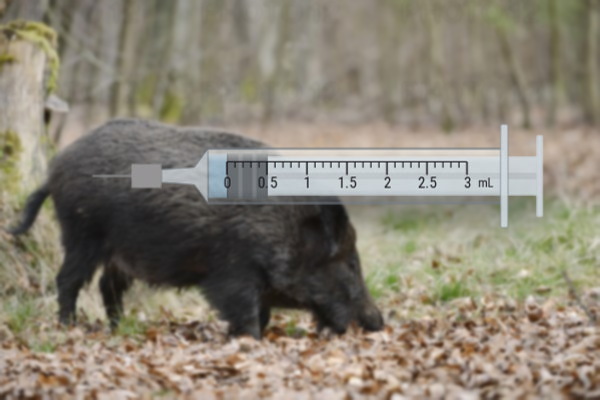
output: **0** mL
